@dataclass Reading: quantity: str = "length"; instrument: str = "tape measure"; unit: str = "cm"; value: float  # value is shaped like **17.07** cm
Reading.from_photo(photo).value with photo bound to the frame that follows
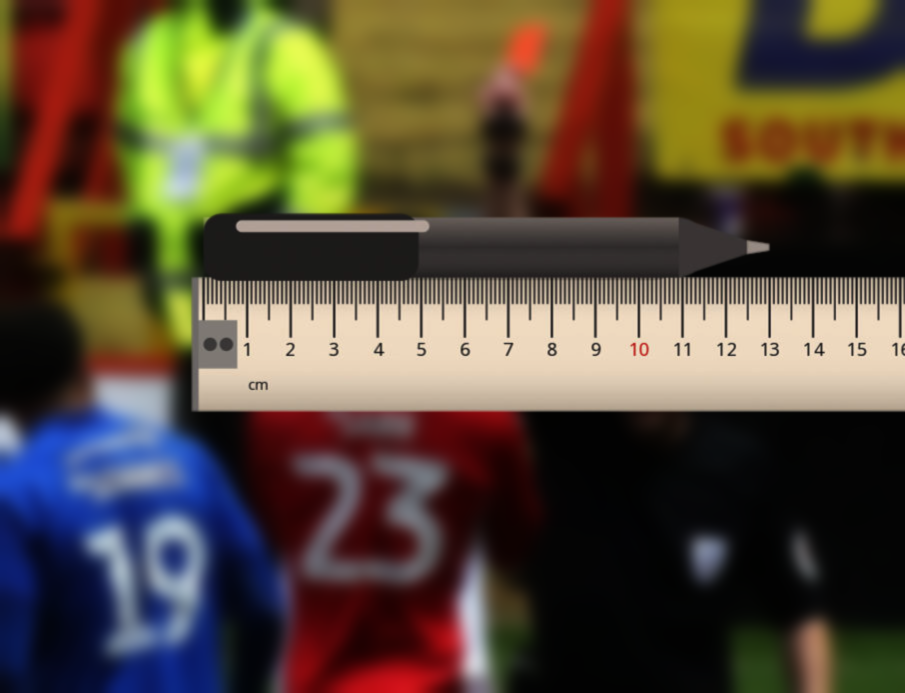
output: **13** cm
